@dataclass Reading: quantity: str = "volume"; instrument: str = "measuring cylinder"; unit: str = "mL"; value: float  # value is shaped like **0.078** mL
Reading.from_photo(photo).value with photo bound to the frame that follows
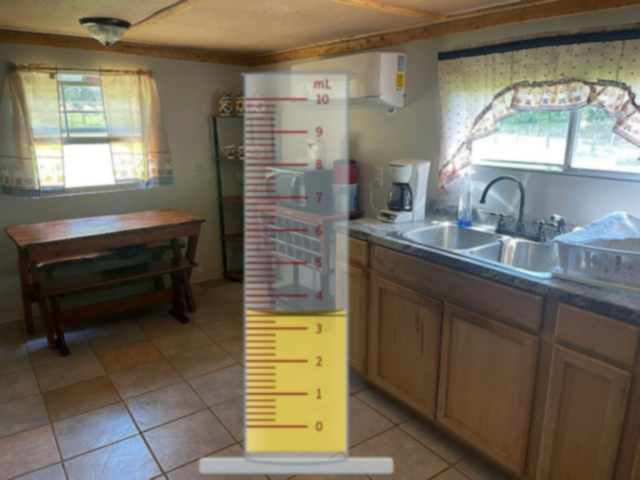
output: **3.4** mL
